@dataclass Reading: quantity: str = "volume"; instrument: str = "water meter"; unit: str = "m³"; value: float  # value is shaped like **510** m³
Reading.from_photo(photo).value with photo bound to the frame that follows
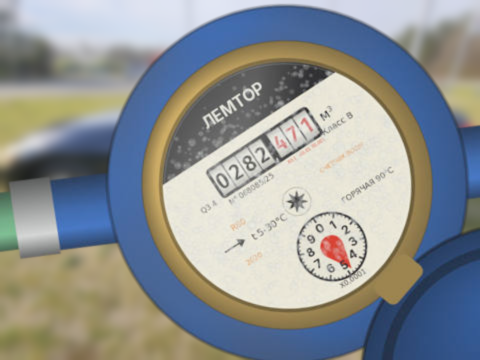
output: **282.4714** m³
